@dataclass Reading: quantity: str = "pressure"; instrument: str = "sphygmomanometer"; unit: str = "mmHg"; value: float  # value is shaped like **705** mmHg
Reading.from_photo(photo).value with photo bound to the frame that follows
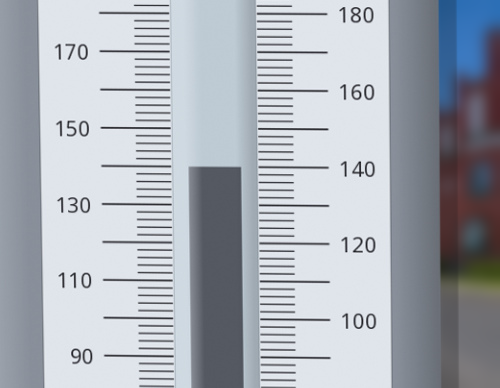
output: **140** mmHg
